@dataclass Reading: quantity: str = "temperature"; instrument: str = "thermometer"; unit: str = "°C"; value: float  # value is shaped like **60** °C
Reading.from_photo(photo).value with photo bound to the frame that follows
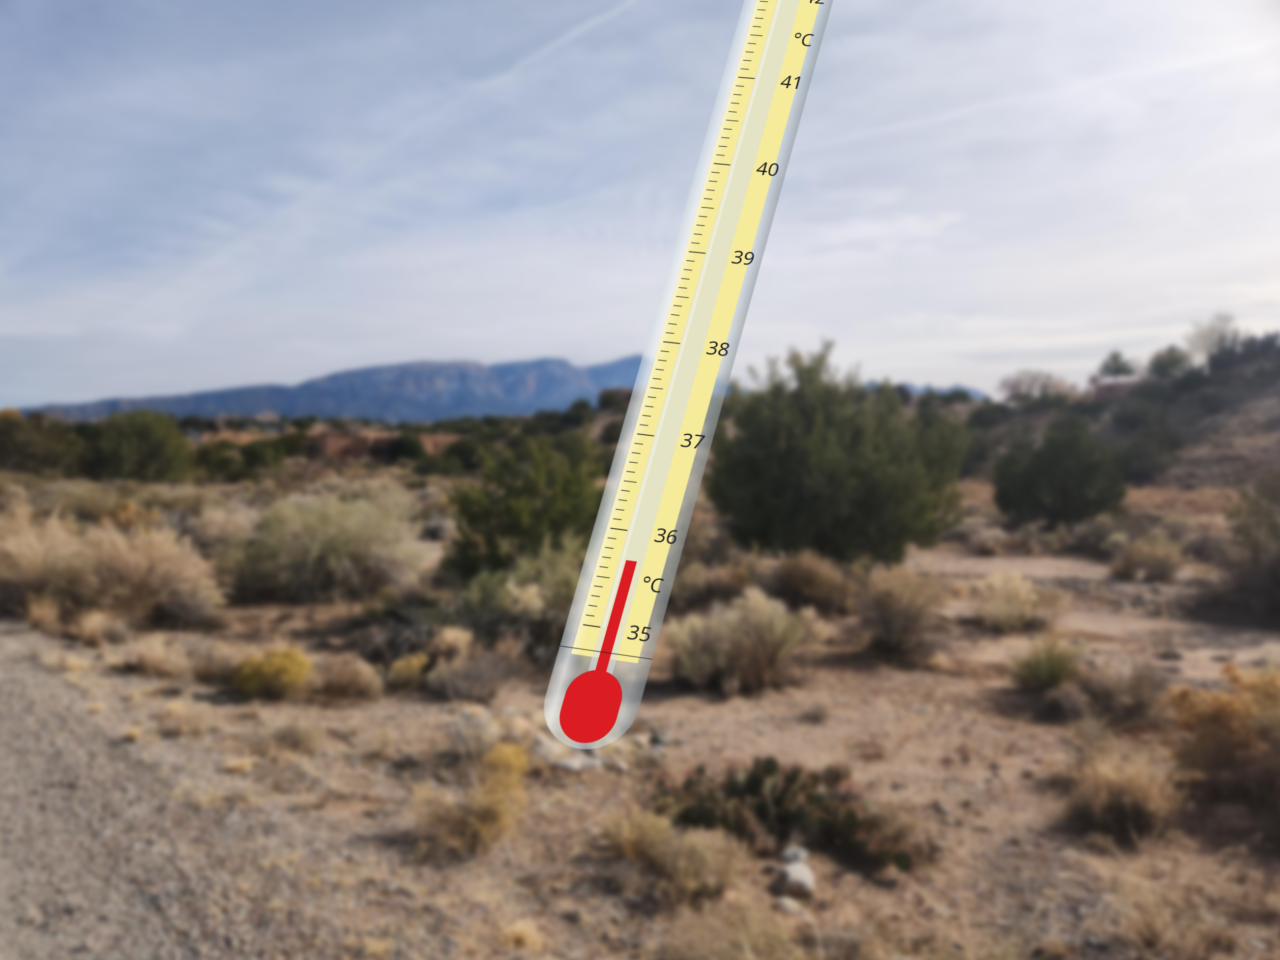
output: **35.7** °C
